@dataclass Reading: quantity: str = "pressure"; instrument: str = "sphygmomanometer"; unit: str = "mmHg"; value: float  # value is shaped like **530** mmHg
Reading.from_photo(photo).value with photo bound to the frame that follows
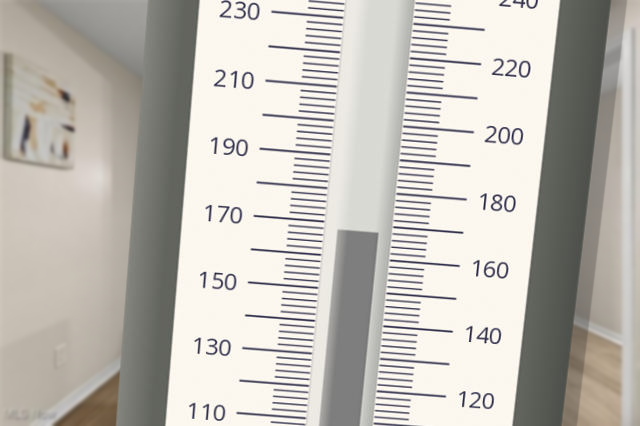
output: **168** mmHg
